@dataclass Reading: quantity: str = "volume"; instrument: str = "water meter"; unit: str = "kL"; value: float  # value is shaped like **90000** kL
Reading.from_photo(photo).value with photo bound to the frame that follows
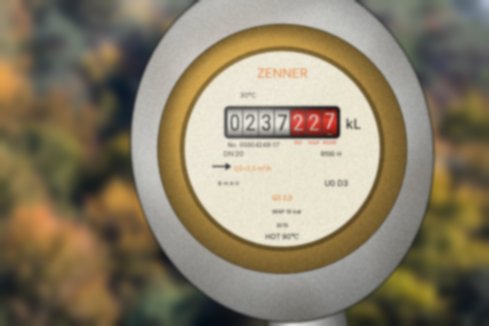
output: **237.227** kL
